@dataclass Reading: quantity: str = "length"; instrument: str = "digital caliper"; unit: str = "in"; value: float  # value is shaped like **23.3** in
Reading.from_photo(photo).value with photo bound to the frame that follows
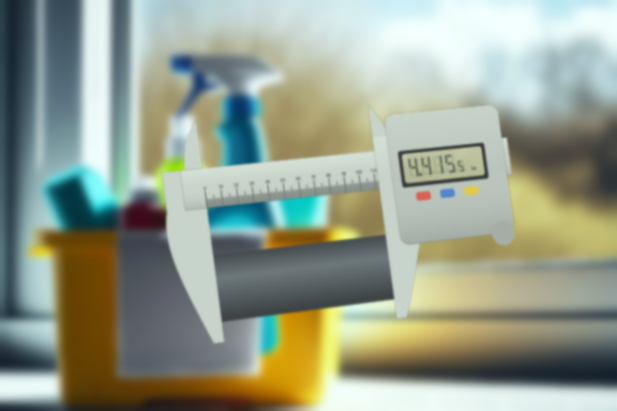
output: **4.4155** in
